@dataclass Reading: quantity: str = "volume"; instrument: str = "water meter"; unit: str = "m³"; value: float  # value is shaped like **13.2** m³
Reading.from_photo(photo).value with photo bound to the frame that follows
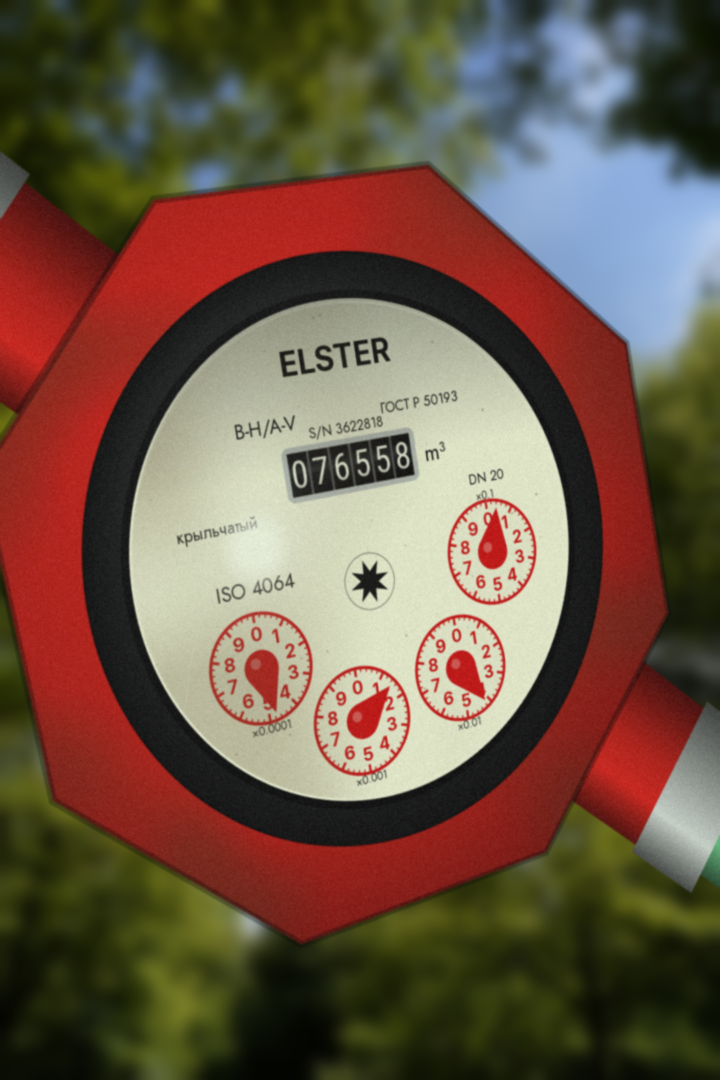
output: **76558.0414** m³
